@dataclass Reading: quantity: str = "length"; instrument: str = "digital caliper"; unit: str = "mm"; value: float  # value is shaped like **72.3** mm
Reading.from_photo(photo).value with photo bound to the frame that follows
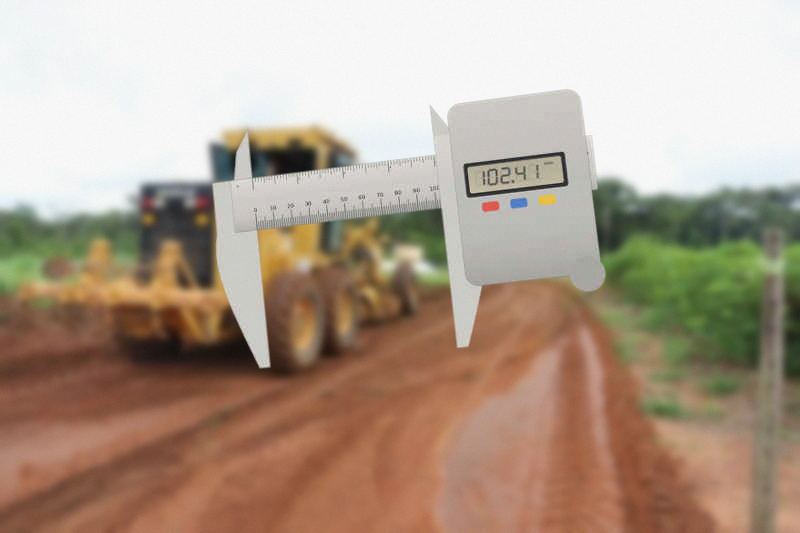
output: **102.41** mm
